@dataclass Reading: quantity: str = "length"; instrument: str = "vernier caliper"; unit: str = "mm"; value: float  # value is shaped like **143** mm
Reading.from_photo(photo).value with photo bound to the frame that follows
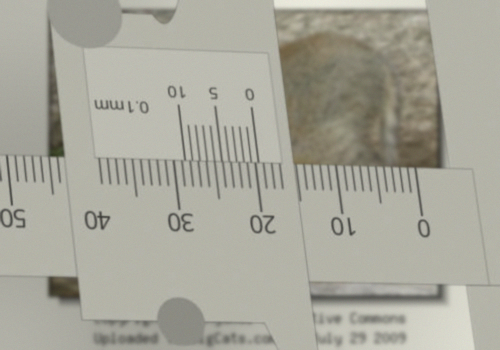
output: **19.6** mm
